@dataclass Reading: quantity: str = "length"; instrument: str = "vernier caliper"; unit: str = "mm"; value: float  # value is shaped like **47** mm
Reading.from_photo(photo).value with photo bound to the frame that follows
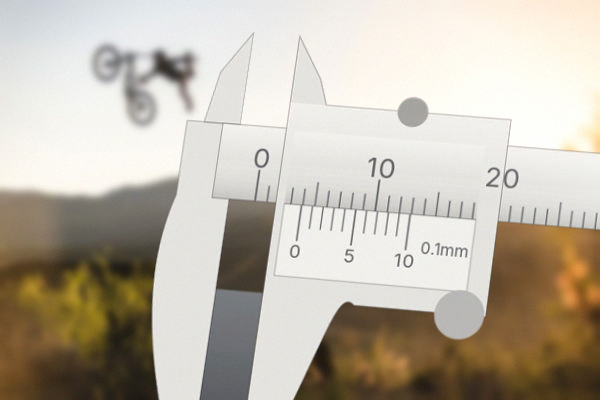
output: **3.9** mm
